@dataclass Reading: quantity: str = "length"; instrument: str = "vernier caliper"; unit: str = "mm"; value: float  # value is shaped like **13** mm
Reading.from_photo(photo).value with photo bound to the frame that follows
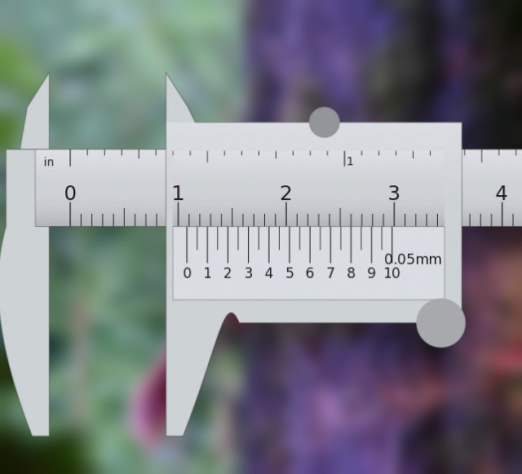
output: **10.8** mm
